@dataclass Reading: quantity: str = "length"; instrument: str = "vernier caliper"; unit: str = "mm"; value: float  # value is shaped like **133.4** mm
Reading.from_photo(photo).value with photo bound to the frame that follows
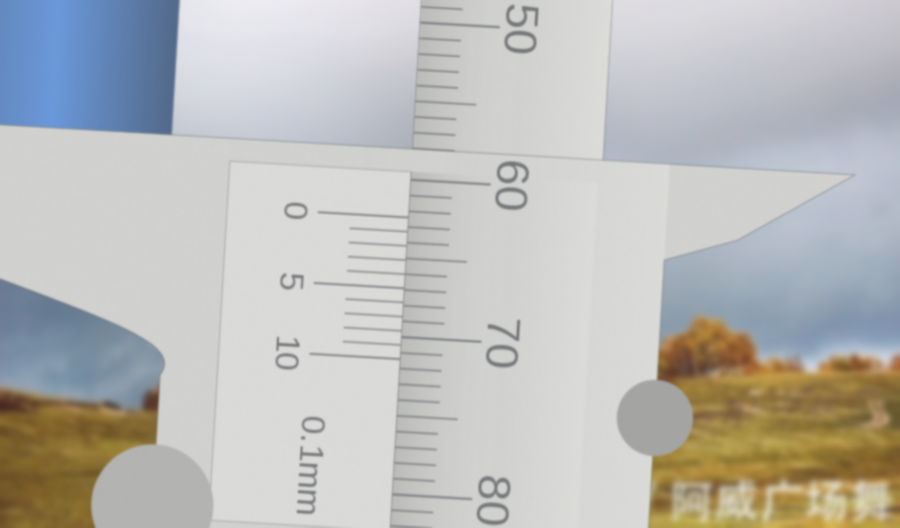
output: **62.4** mm
